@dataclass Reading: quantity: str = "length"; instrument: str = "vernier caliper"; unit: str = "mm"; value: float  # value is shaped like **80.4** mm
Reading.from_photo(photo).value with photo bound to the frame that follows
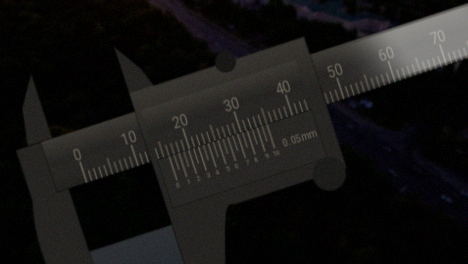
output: **16.0** mm
